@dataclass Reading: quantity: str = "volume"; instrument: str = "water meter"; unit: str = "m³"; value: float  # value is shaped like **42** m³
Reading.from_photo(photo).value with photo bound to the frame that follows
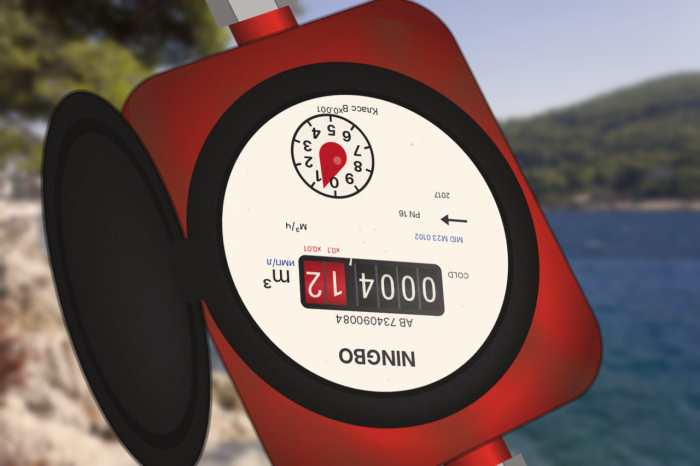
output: **4.120** m³
